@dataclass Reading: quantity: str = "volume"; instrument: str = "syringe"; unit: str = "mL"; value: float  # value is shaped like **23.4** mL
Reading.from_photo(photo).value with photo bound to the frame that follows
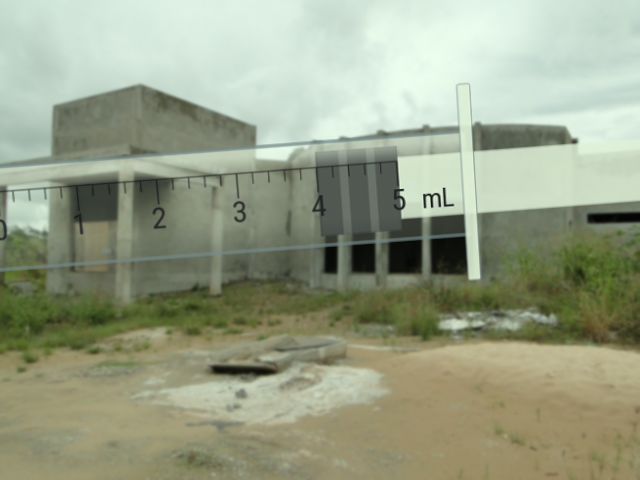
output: **4** mL
